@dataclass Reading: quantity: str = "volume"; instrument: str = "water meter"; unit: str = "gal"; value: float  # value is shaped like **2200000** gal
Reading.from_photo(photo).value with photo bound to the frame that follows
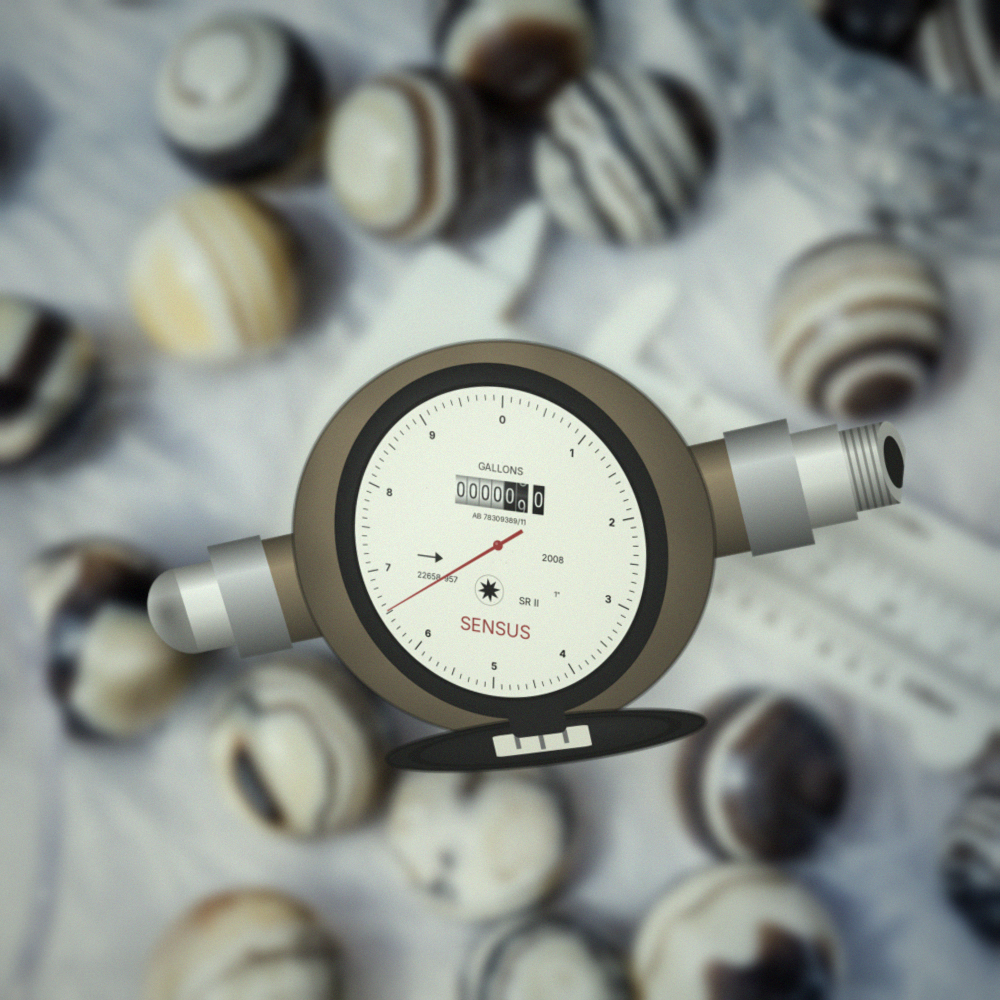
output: **86.5** gal
